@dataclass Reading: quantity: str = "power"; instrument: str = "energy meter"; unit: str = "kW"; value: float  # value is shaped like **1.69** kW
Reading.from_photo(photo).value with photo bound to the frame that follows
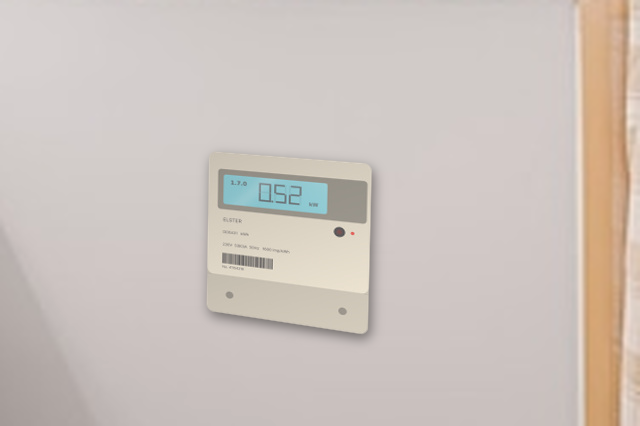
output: **0.52** kW
